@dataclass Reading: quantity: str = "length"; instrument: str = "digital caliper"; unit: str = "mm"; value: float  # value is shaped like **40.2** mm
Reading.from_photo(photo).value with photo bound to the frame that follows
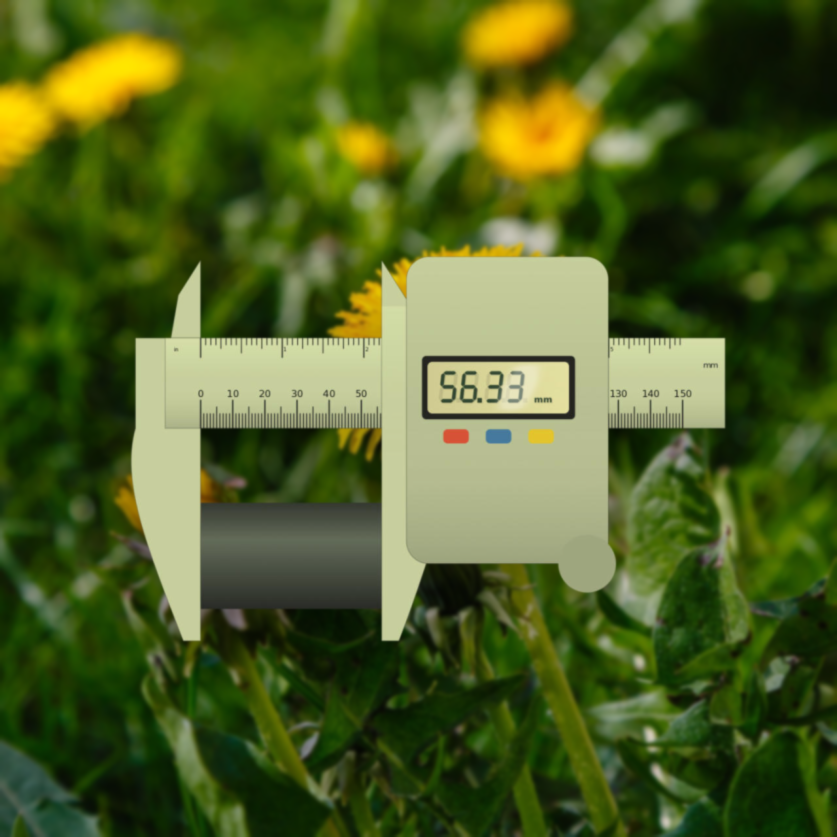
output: **56.33** mm
